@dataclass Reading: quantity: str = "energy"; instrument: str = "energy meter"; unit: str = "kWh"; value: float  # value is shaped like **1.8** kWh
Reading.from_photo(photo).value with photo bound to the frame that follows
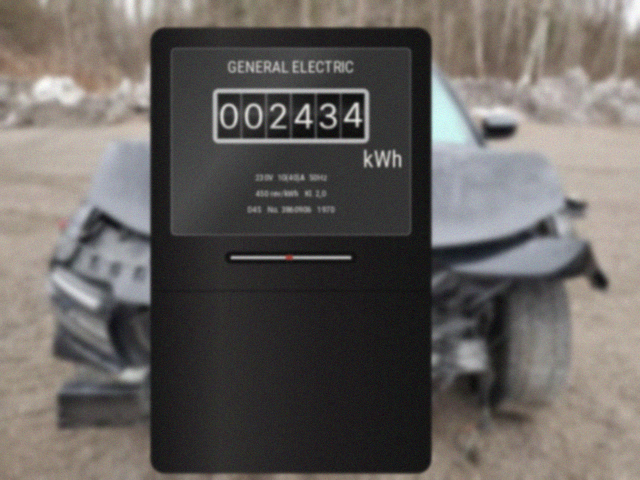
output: **2434** kWh
